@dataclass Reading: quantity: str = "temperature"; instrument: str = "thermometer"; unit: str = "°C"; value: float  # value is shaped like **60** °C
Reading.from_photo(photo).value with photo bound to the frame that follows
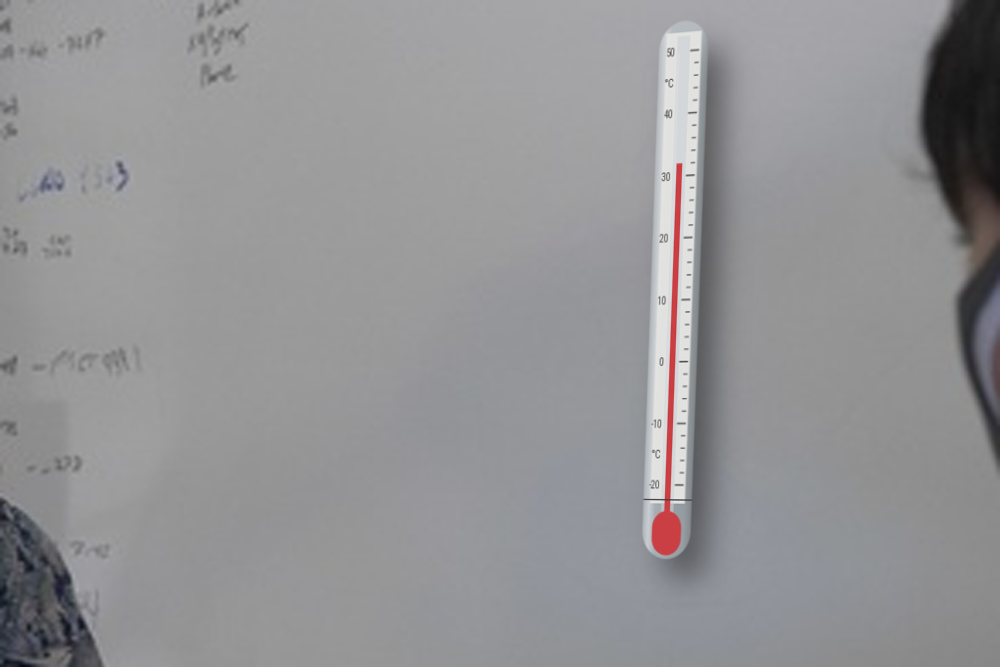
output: **32** °C
